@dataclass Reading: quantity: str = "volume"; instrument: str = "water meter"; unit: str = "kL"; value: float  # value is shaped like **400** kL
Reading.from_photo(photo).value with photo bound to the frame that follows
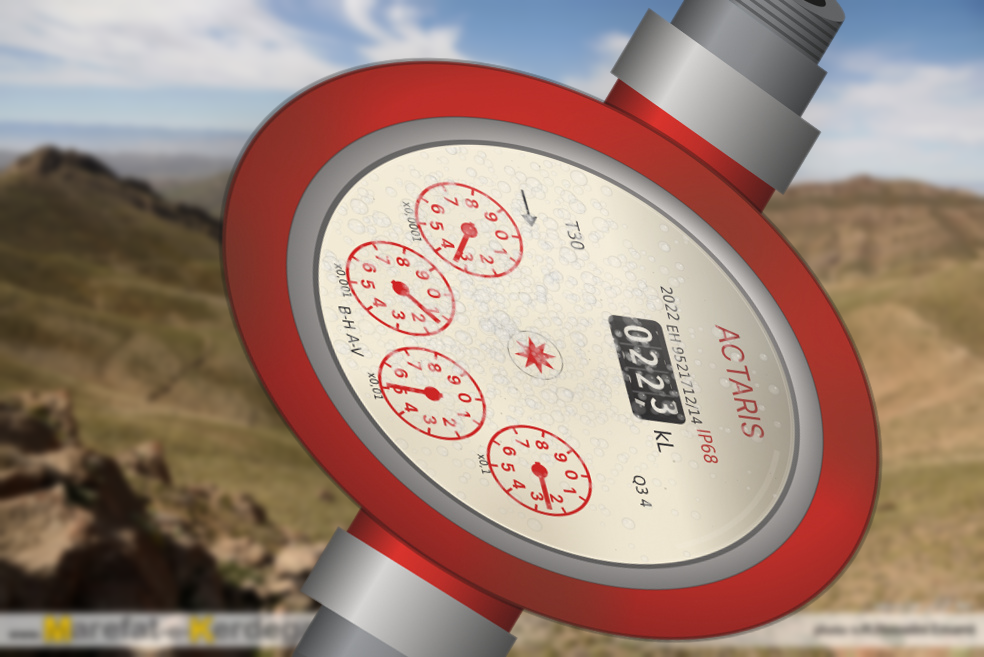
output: **223.2513** kL
